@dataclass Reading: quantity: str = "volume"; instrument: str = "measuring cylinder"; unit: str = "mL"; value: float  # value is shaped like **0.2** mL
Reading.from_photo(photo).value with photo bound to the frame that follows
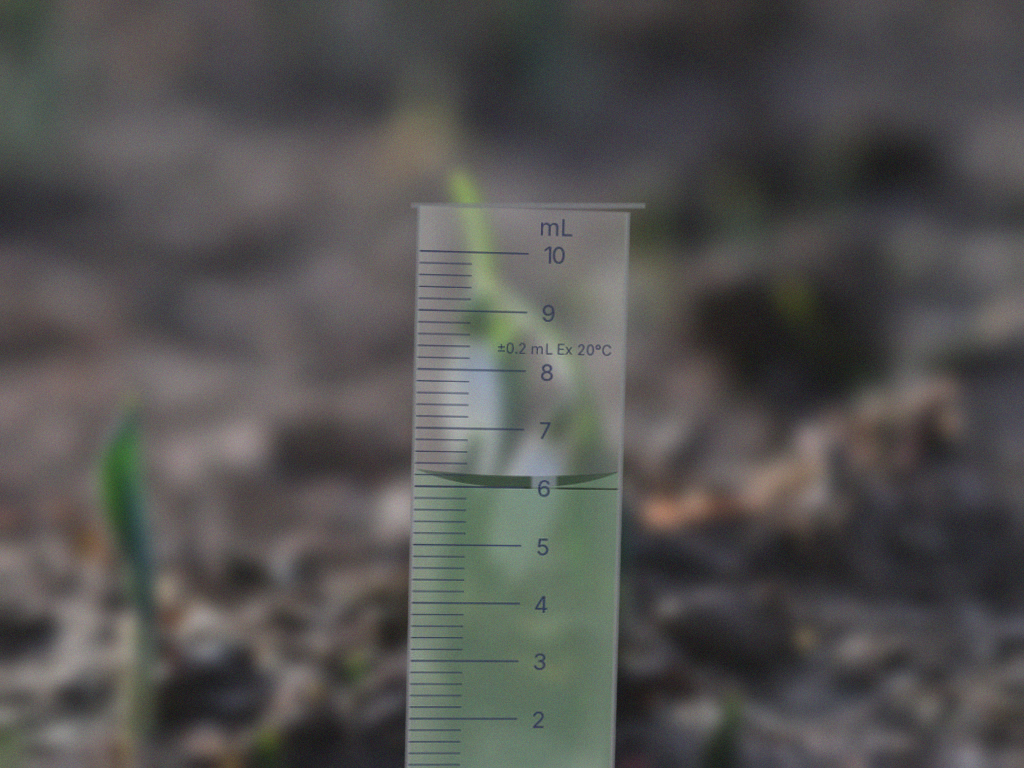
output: **6** mL
